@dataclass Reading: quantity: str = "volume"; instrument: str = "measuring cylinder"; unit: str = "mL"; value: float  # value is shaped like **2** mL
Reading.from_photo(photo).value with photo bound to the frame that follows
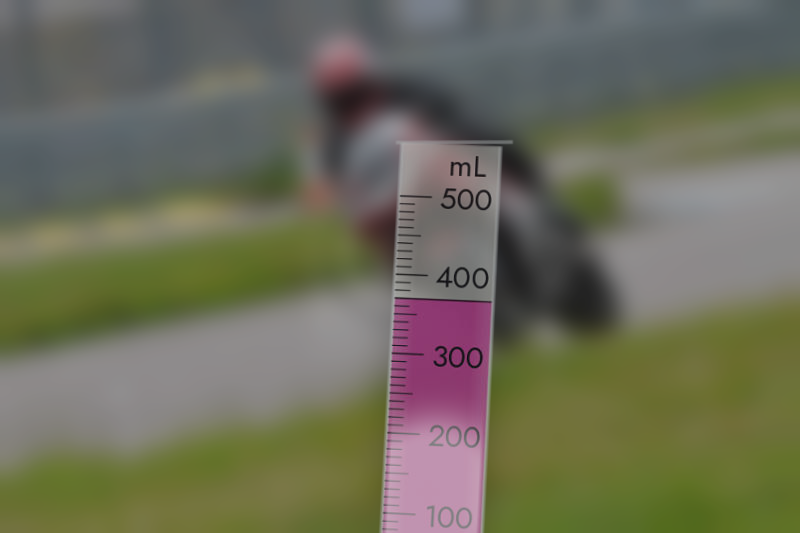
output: **370** mL
